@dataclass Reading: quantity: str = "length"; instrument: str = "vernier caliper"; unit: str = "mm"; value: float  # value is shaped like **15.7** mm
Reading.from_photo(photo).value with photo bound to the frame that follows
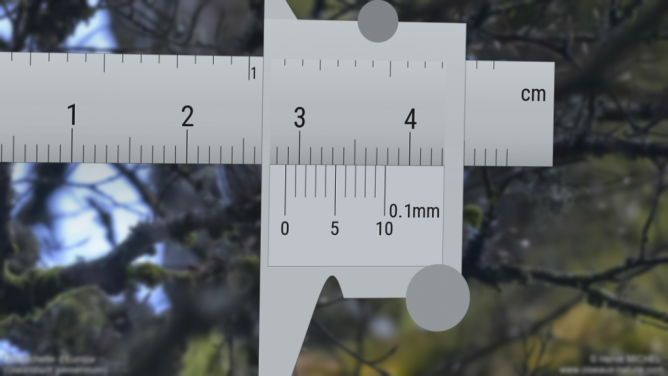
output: **28.8** mm
